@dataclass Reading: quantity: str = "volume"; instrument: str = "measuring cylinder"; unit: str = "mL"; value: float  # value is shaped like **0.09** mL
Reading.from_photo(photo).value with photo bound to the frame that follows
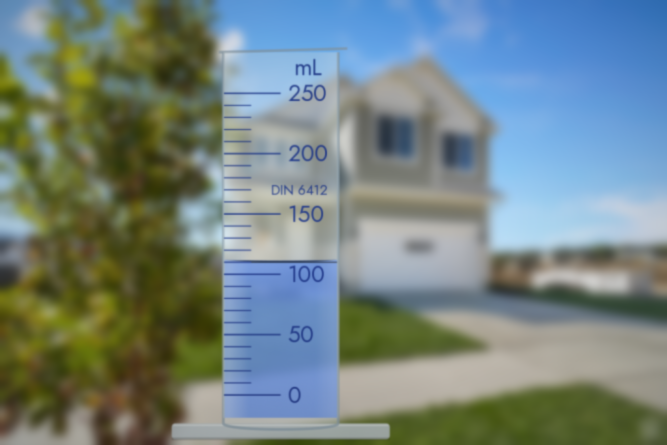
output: **110** mL
